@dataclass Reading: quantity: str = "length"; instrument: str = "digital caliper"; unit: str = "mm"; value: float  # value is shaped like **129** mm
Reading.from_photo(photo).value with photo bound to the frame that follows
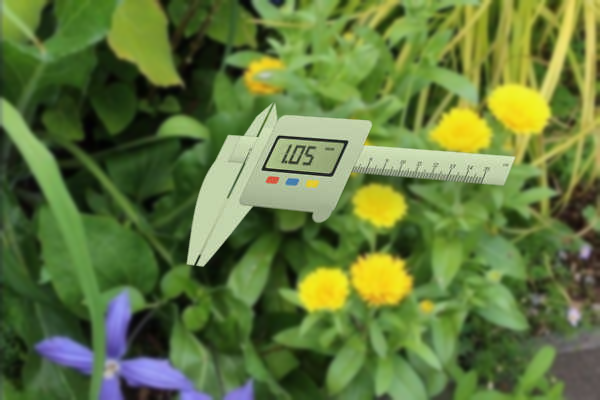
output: **1.05** mm
